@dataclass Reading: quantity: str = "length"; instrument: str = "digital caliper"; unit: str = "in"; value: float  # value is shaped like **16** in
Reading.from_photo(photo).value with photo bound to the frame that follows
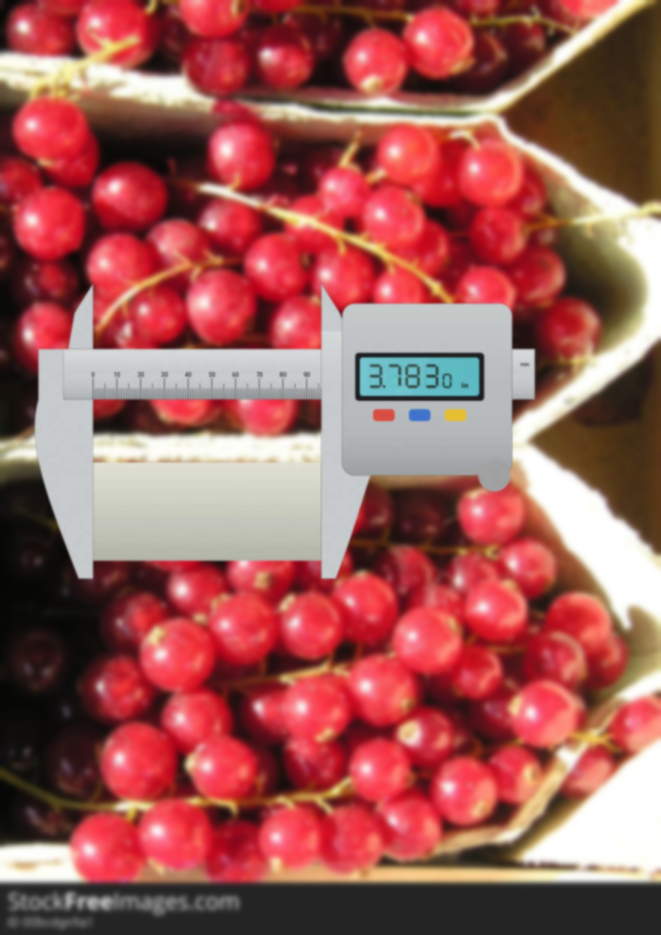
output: **3.7830** in
